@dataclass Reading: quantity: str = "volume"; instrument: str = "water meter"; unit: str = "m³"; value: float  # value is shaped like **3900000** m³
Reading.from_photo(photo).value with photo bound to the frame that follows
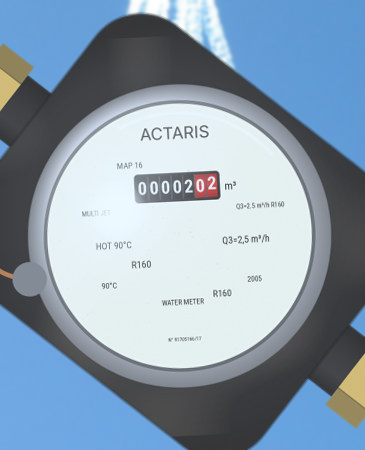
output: **2.02** m³
